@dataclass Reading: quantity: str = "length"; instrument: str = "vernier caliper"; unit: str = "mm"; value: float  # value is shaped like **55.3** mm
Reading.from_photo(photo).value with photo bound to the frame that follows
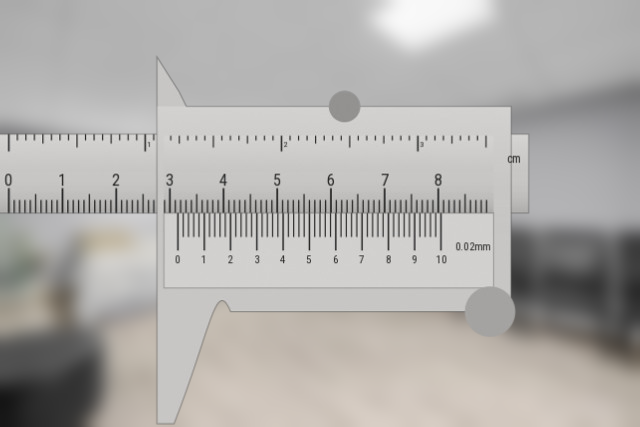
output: **31.5** mm
